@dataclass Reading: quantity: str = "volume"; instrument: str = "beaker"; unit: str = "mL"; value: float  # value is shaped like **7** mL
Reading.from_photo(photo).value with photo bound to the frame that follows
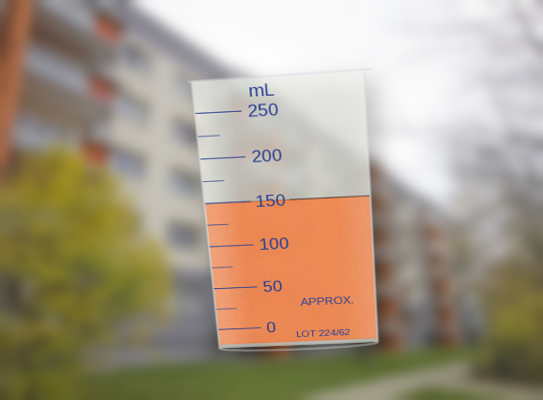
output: **150** mL
